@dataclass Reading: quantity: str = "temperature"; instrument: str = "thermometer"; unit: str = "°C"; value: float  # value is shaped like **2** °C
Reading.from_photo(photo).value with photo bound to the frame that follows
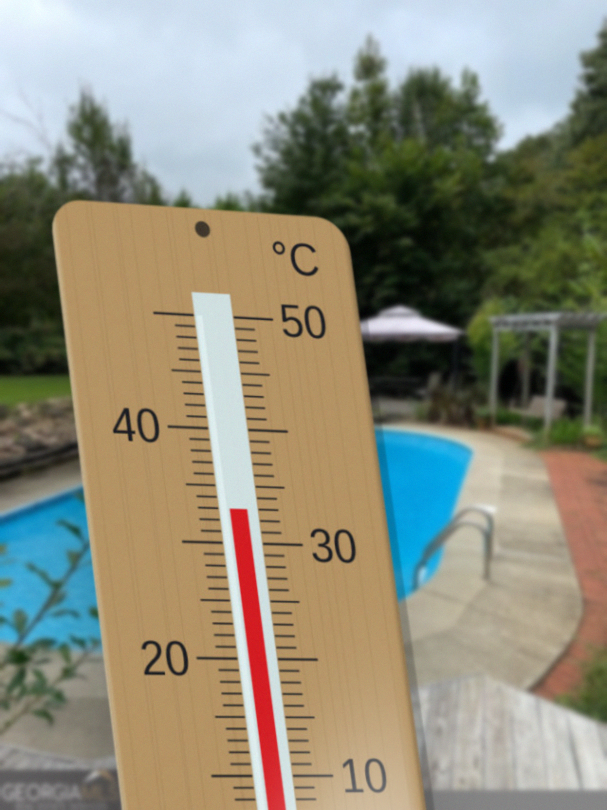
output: **33** °C
